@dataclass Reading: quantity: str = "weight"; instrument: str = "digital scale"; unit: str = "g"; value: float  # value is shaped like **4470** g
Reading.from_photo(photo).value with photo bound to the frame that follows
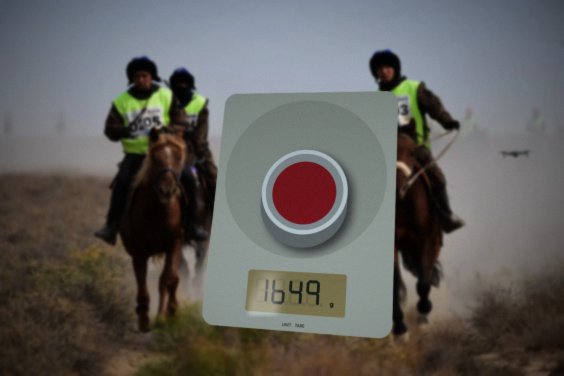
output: **1649** g
